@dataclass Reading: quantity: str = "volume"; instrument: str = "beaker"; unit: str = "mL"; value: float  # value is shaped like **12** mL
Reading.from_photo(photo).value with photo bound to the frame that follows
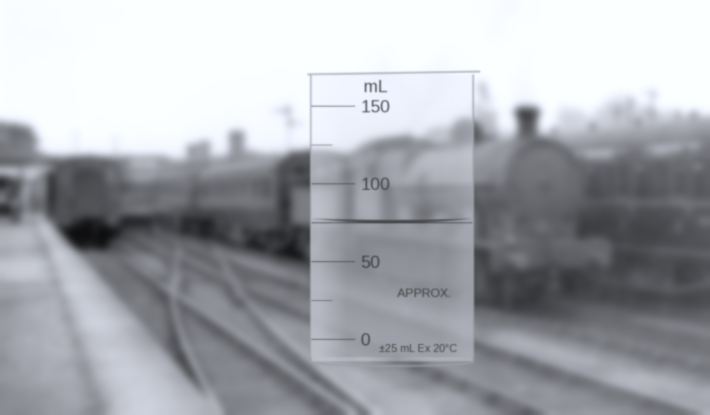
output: **75** mL
